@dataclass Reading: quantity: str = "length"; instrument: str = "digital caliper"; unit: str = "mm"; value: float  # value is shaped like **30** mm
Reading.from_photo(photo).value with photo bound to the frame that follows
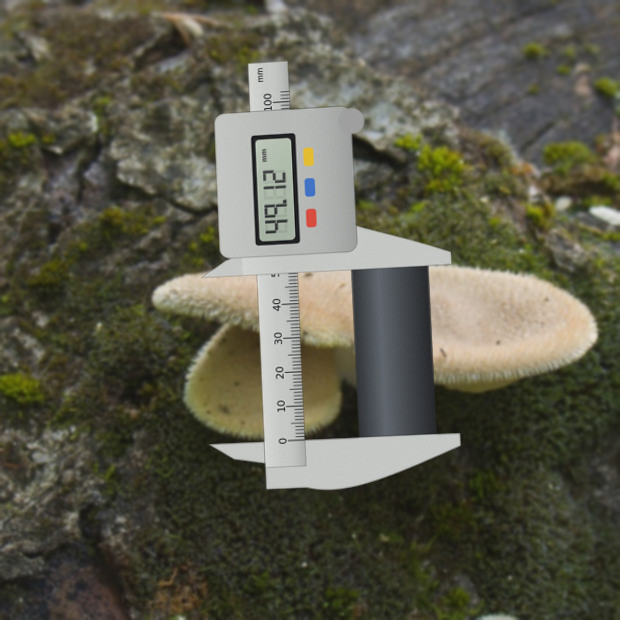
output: **49.12** mm
